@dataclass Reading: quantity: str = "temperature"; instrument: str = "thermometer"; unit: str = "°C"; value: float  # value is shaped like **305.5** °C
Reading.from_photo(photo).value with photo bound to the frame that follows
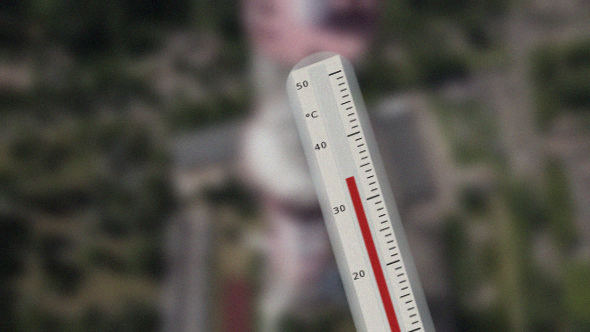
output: **34** °C
